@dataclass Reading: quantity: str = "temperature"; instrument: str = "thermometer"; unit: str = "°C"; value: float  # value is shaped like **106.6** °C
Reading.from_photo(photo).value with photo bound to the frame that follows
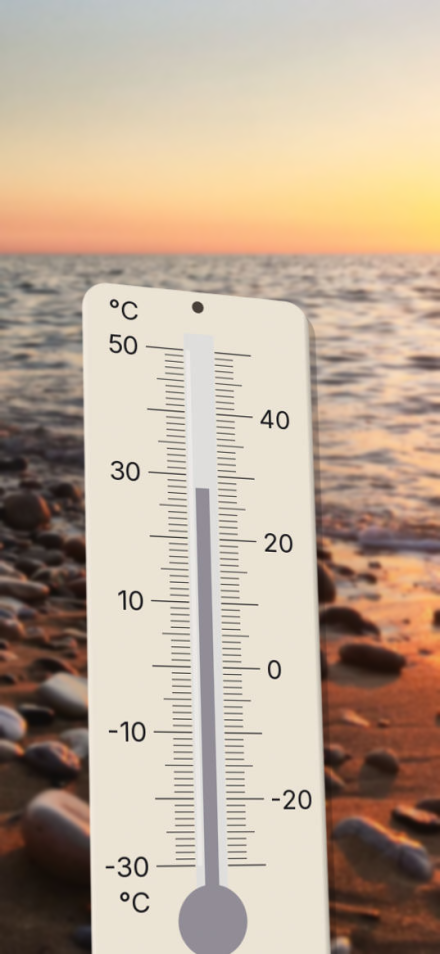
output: **28** °C
